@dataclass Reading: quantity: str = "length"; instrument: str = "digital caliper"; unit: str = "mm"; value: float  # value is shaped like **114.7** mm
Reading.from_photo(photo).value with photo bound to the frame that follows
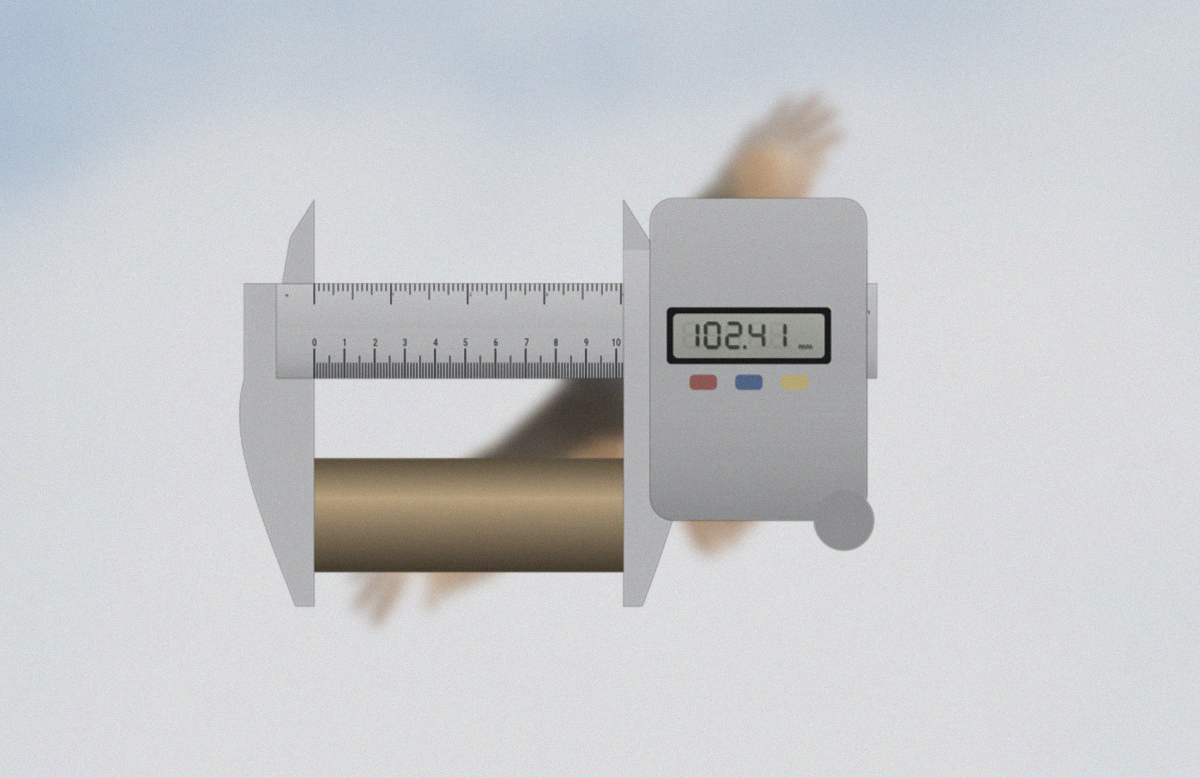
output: **102.41** mm
